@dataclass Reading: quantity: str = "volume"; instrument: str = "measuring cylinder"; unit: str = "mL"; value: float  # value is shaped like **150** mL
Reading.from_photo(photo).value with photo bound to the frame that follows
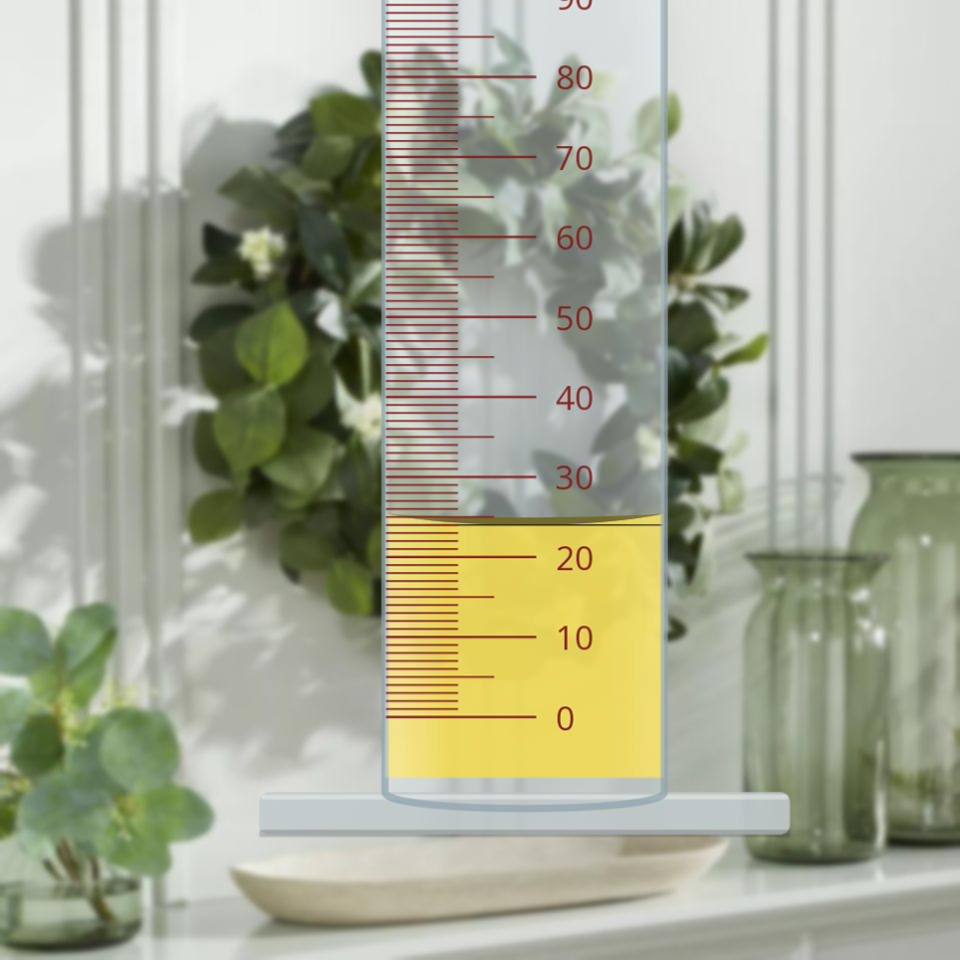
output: **24** mL
